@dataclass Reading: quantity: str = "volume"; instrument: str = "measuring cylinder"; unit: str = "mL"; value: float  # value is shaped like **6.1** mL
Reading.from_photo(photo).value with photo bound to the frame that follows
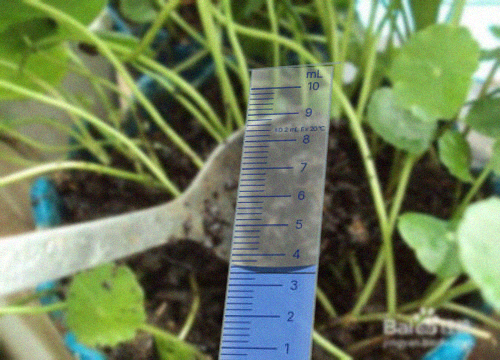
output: **3.4** mL
